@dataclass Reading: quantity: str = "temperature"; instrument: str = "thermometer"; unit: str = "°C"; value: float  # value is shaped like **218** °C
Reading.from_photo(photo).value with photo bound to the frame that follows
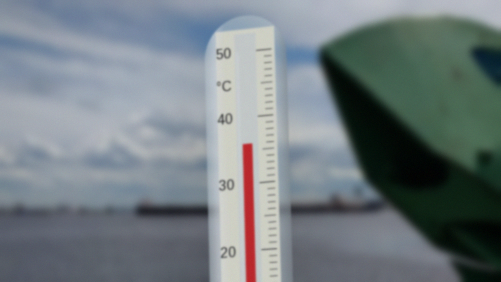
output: **36** °C
